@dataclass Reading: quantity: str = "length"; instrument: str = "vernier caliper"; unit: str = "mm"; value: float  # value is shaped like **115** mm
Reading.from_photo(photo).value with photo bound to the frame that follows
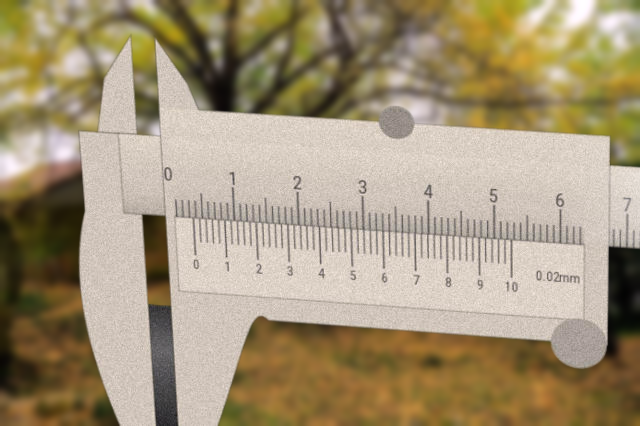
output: **3.6** mm
